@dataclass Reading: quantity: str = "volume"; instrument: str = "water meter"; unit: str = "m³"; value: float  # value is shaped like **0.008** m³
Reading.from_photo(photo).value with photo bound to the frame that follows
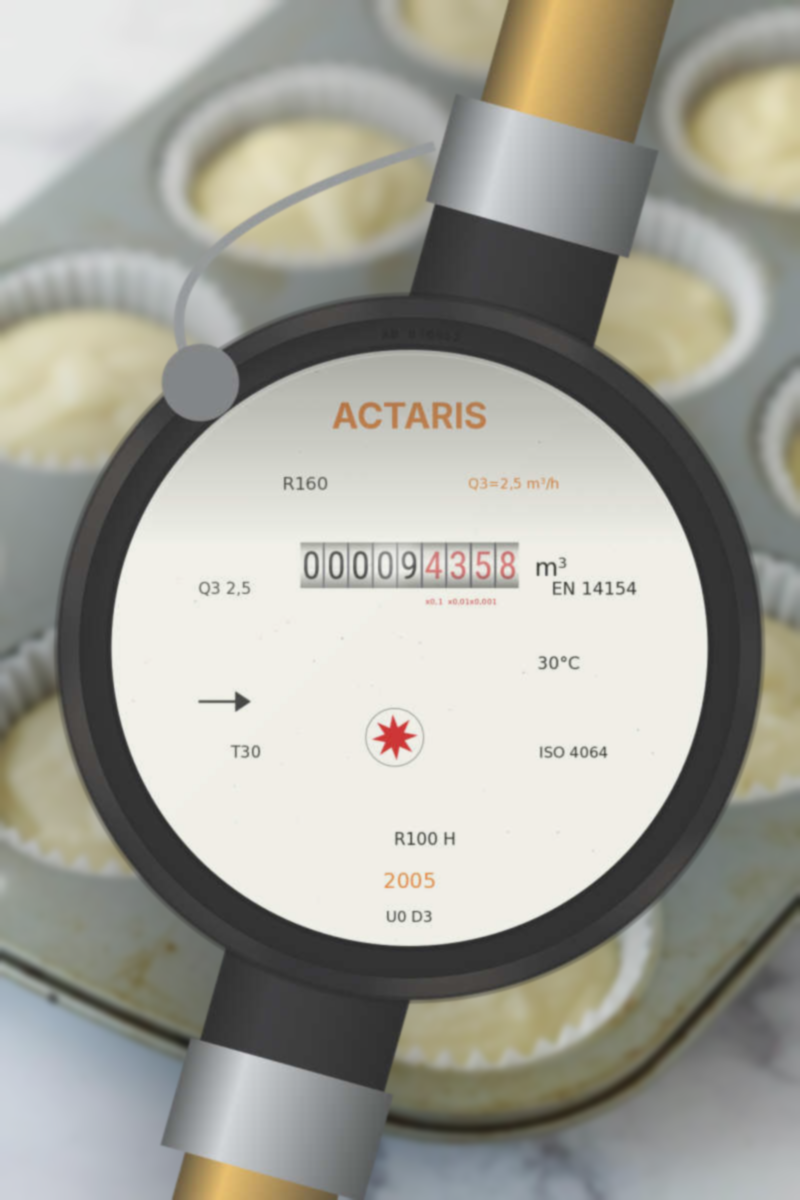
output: **9.4358** m³
